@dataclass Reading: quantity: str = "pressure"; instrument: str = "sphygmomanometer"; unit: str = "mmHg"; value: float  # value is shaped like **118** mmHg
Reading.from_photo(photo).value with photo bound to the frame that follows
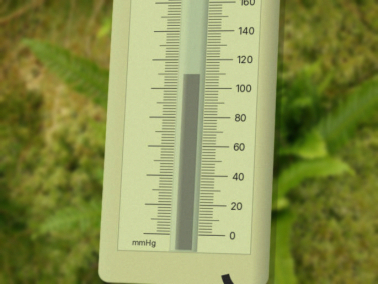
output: **110** mmHg
